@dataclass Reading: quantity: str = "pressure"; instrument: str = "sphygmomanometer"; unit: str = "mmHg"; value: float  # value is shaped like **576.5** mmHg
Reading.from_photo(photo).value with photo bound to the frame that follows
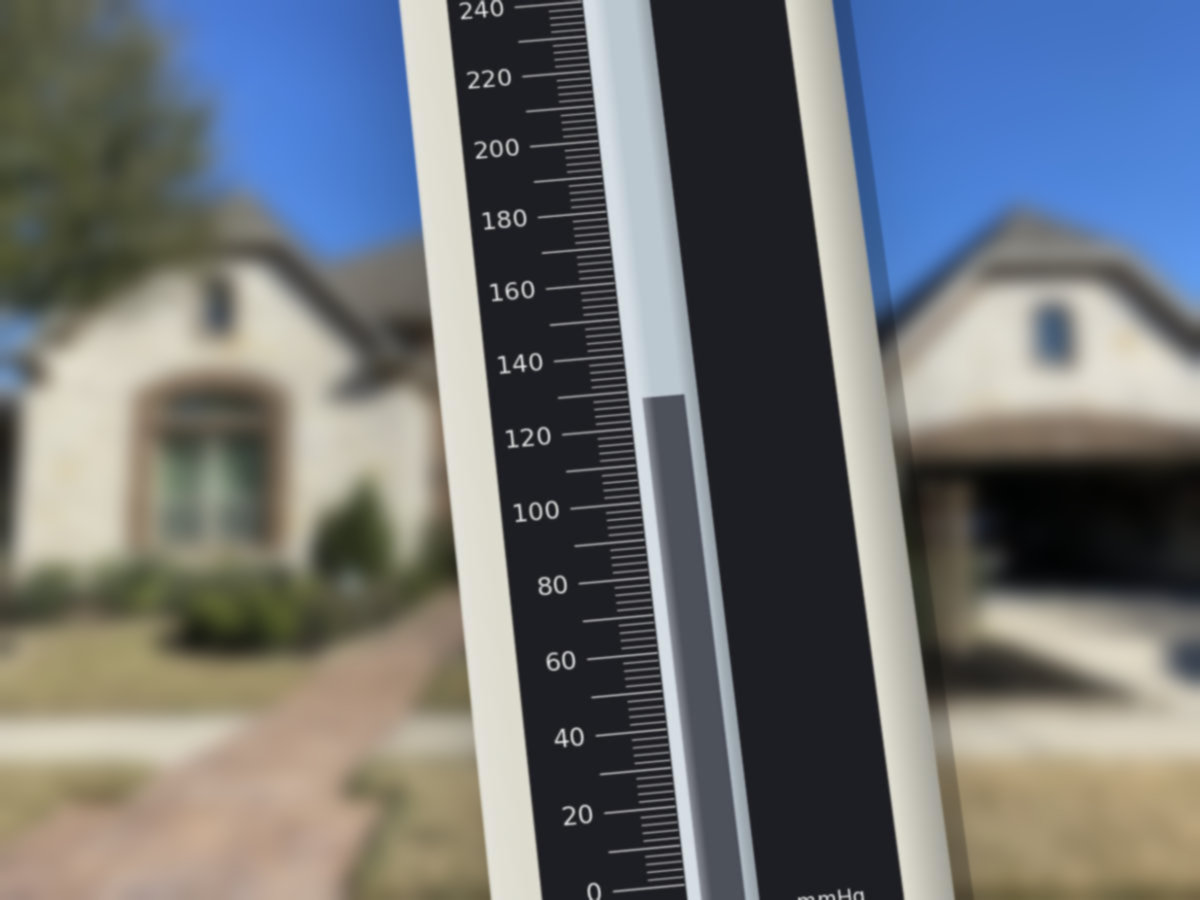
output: **128** mmHg
